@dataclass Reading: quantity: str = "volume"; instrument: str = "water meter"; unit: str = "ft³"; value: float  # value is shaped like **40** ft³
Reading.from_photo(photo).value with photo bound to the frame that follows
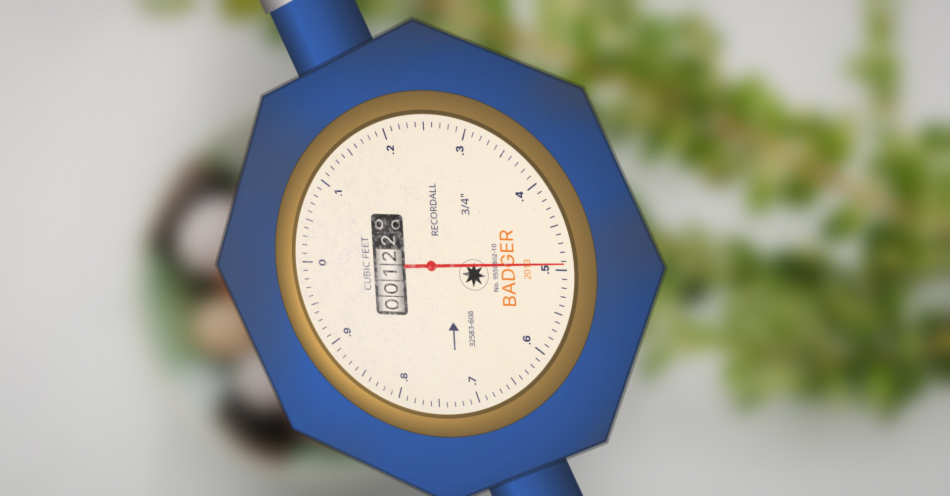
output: **1228.49** ft³
